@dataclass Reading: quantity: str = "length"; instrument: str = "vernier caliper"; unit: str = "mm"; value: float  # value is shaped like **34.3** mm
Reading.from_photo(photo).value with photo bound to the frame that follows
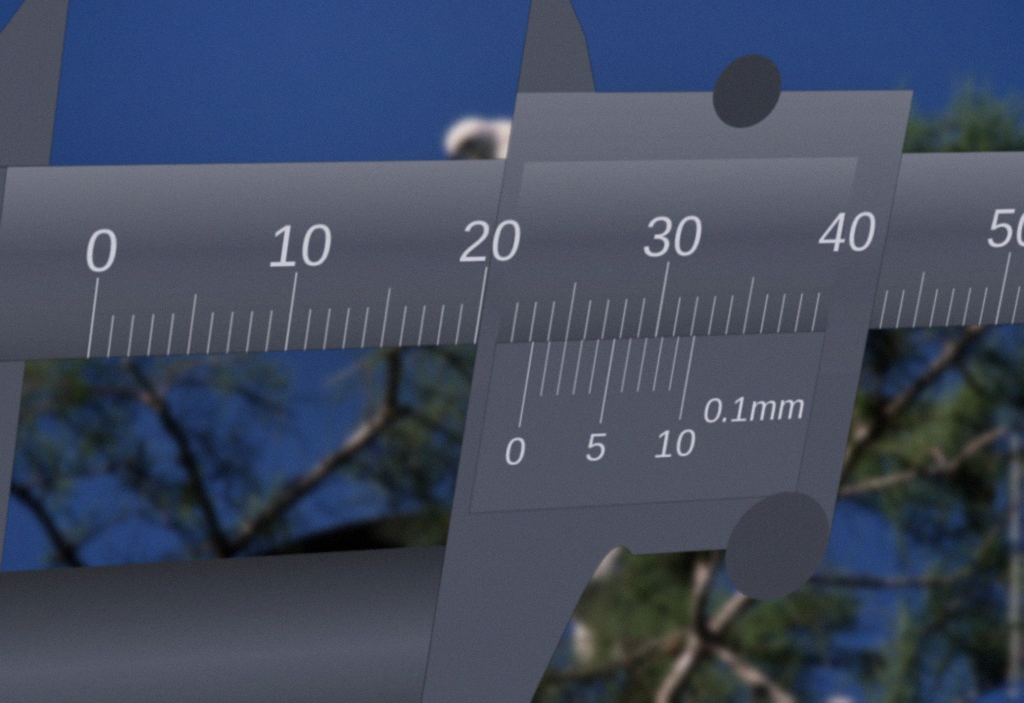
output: **23.2** mm
